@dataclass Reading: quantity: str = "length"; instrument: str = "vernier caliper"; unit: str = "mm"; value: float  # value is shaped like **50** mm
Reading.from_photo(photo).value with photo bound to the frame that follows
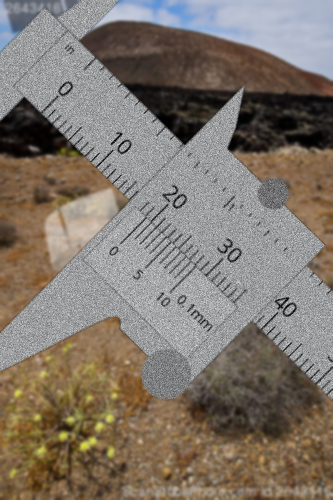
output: **19.2** mm
